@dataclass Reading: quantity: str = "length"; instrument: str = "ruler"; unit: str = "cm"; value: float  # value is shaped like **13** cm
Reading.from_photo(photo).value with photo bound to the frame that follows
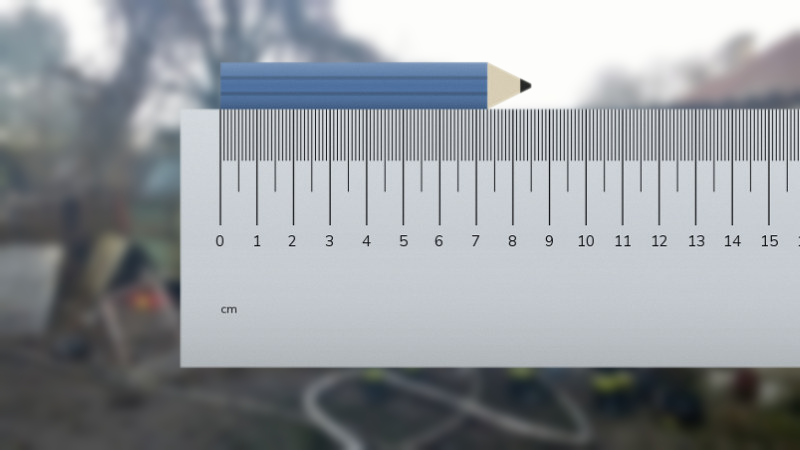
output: **8.5** cm
